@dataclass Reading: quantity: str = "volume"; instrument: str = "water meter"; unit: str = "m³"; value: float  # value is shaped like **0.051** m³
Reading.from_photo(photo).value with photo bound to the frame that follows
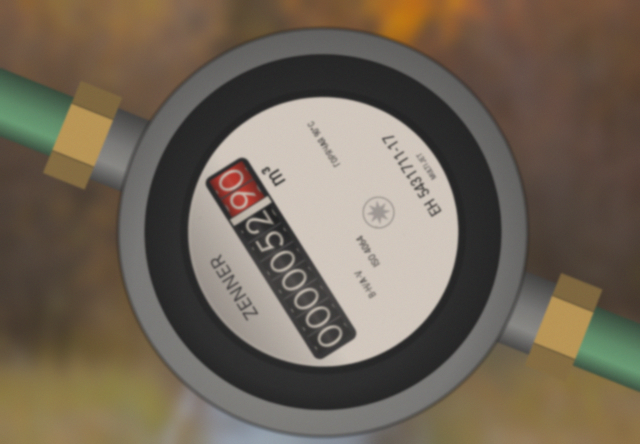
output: **52.90** m³
